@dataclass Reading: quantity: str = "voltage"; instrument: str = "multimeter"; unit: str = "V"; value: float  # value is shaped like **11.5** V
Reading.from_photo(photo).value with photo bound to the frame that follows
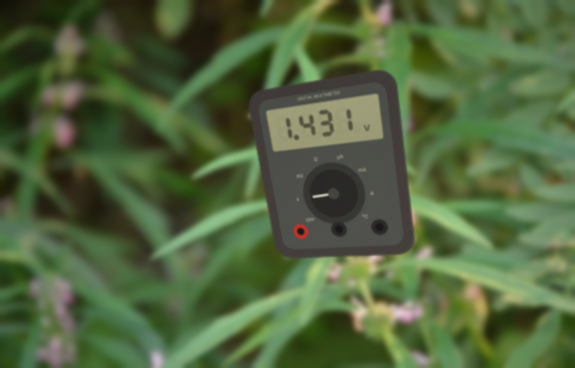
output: **1.431** V
